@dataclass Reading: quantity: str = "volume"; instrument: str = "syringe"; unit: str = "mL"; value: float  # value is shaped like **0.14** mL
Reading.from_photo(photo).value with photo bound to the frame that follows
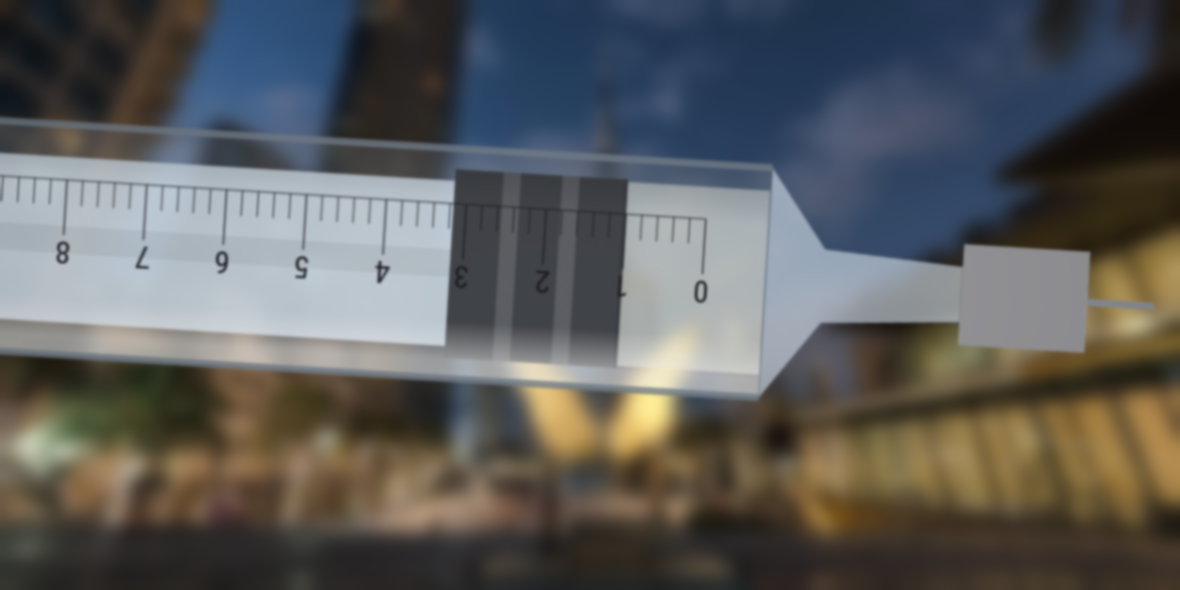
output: **1** mL
